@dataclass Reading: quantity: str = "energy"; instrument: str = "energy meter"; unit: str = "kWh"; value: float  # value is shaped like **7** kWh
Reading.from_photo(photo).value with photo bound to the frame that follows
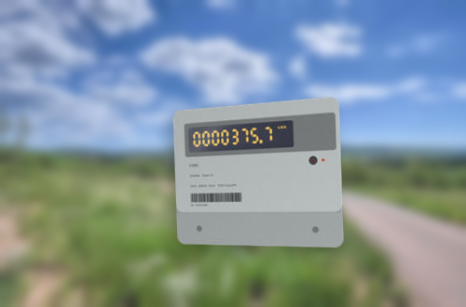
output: **375.7** kWh
